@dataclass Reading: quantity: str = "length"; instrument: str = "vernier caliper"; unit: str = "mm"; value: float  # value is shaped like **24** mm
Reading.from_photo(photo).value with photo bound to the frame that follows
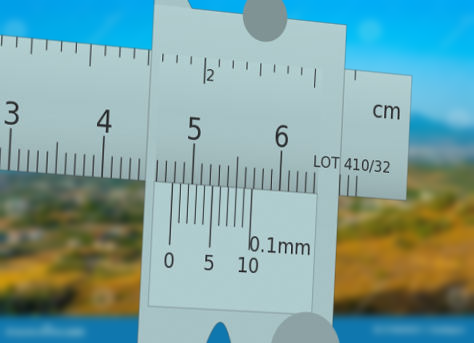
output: **47.8** mm
